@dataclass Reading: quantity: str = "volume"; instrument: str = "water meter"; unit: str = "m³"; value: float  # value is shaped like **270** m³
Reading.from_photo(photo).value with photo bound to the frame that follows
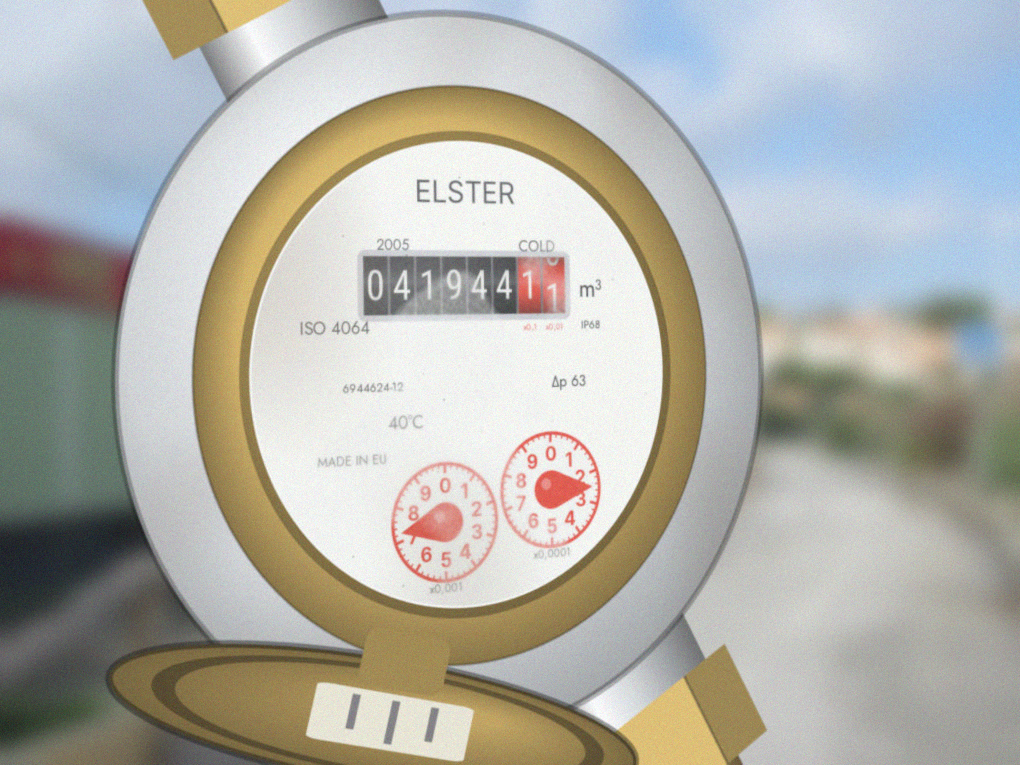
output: **41944.1072** m³
